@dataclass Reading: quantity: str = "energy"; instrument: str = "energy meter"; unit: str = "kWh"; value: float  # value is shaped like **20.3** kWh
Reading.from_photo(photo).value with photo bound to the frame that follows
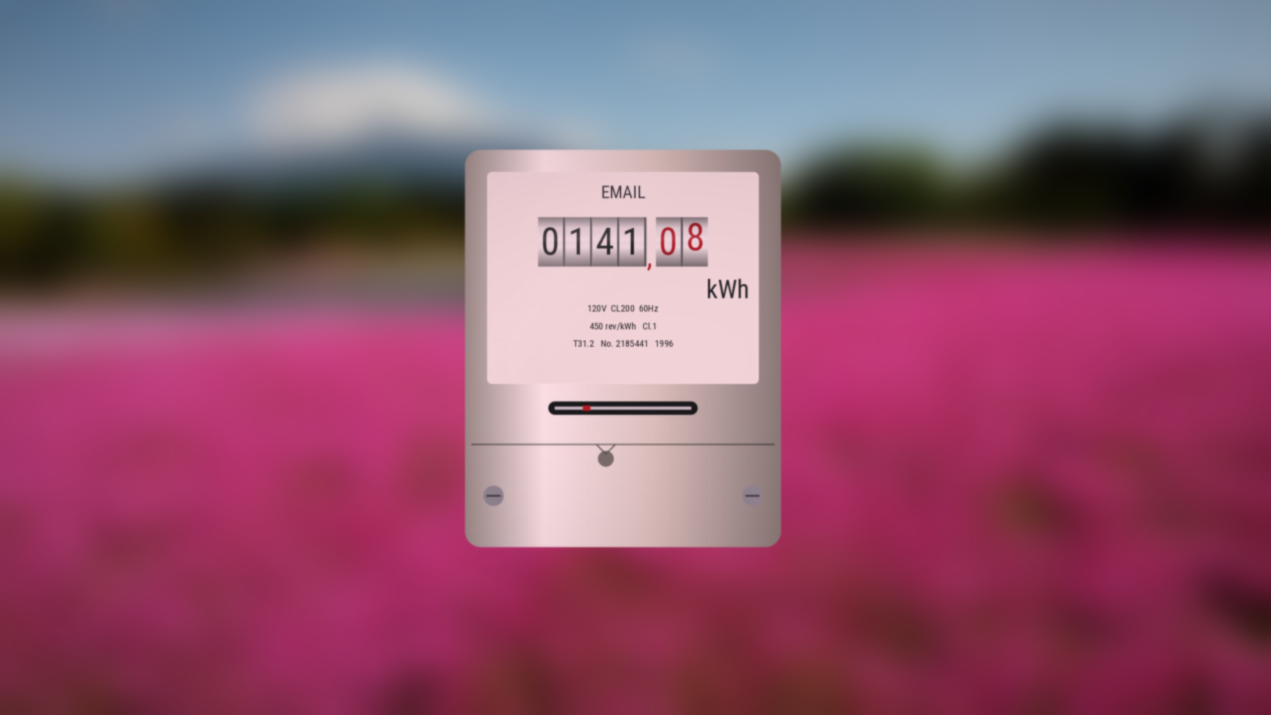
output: **141.08** kWh
